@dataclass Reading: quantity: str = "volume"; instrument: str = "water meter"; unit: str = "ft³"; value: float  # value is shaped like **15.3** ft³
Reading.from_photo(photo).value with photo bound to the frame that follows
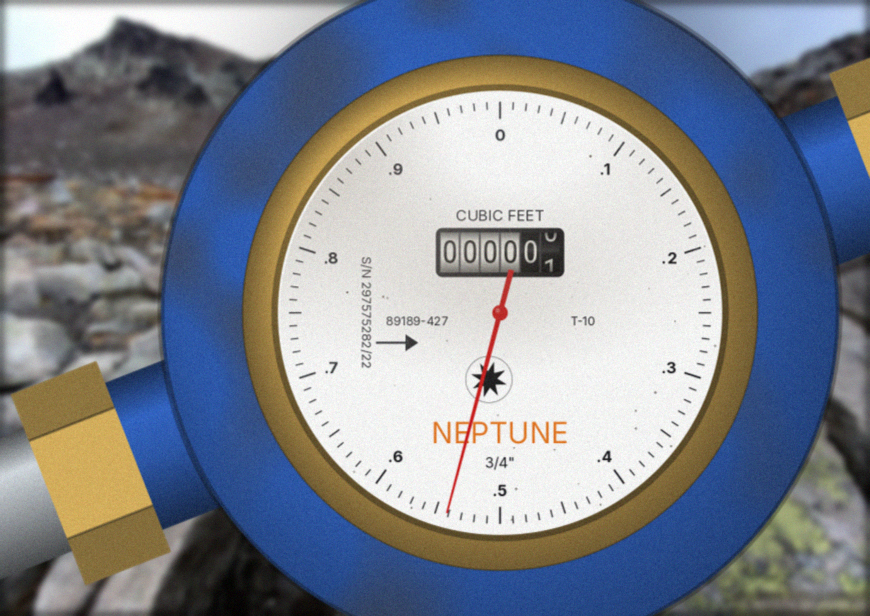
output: **0.54** ft³
